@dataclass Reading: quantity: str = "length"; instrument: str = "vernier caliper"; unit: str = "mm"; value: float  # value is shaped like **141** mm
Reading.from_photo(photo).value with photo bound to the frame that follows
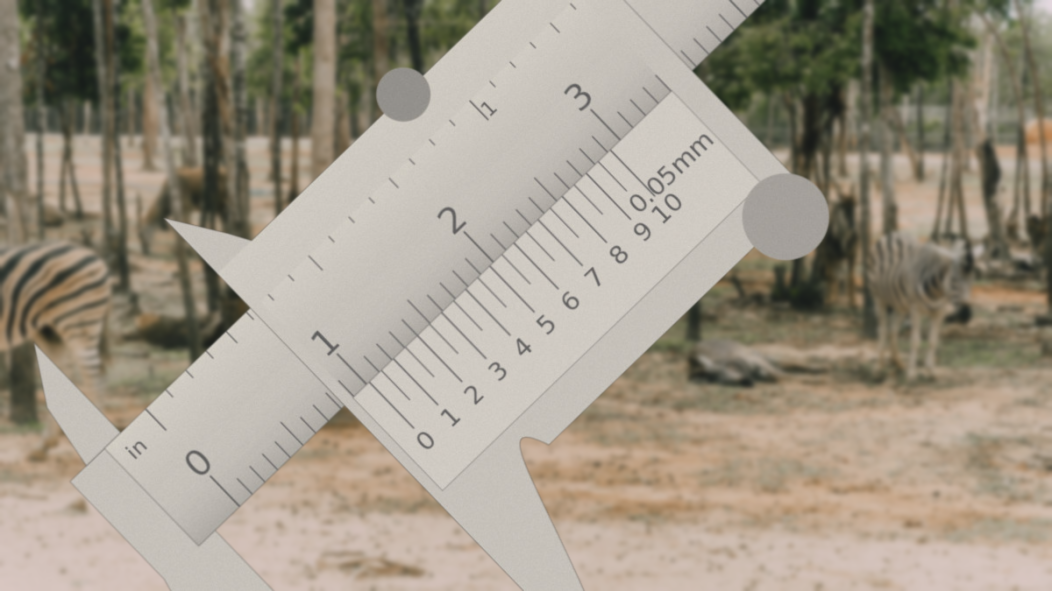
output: **10.2** mm
